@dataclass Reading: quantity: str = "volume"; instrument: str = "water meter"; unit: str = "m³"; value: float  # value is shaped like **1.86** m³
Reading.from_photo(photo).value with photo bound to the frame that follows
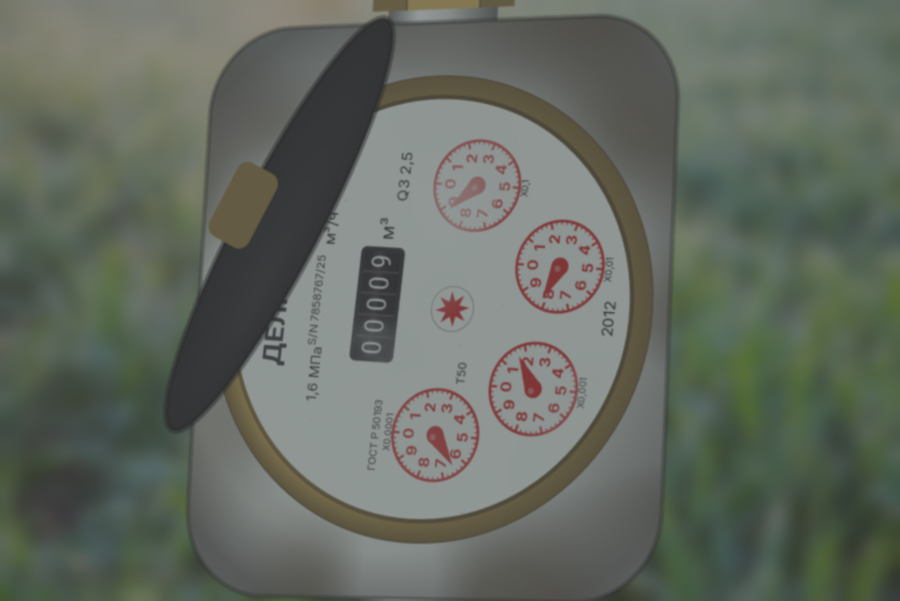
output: **9.8816** m³
